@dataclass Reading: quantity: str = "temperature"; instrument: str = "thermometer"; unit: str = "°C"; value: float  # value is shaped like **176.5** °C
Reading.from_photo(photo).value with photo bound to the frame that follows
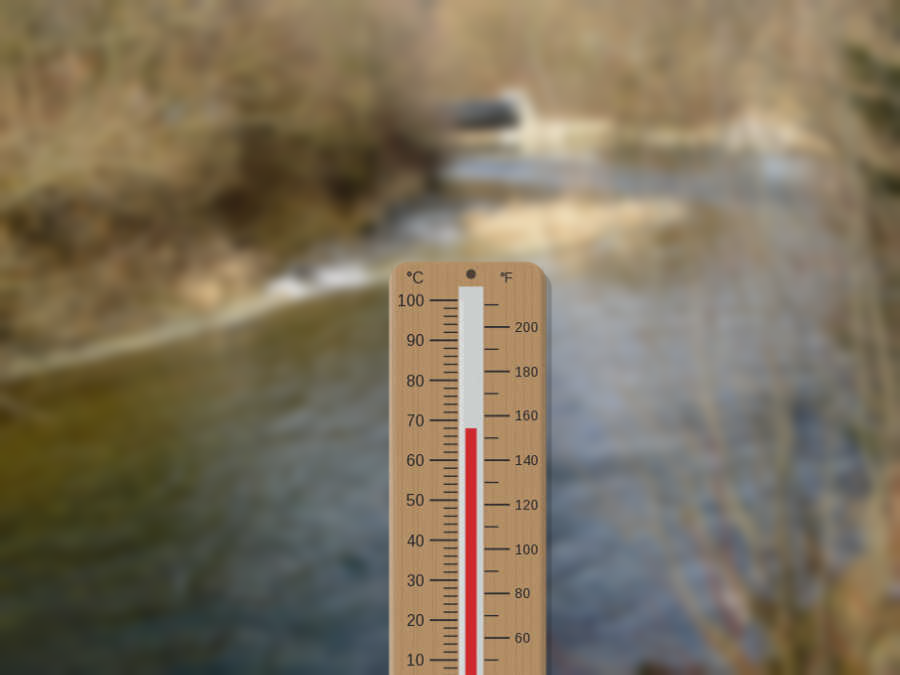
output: **68** °C
